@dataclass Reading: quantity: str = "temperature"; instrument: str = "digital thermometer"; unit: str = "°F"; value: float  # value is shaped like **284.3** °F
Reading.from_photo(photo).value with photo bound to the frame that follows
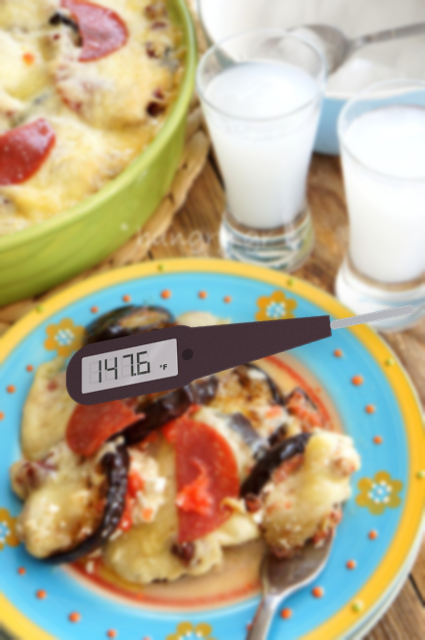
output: **147.6** °F
